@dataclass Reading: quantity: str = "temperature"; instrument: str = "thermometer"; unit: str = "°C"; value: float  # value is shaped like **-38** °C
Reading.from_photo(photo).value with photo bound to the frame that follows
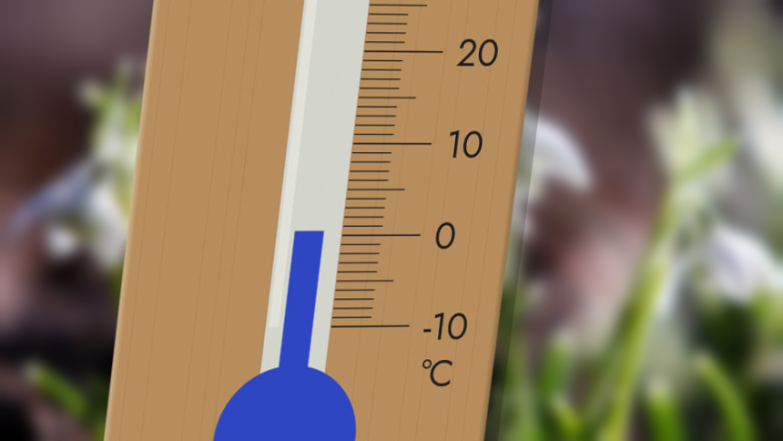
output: **0.5** °C
